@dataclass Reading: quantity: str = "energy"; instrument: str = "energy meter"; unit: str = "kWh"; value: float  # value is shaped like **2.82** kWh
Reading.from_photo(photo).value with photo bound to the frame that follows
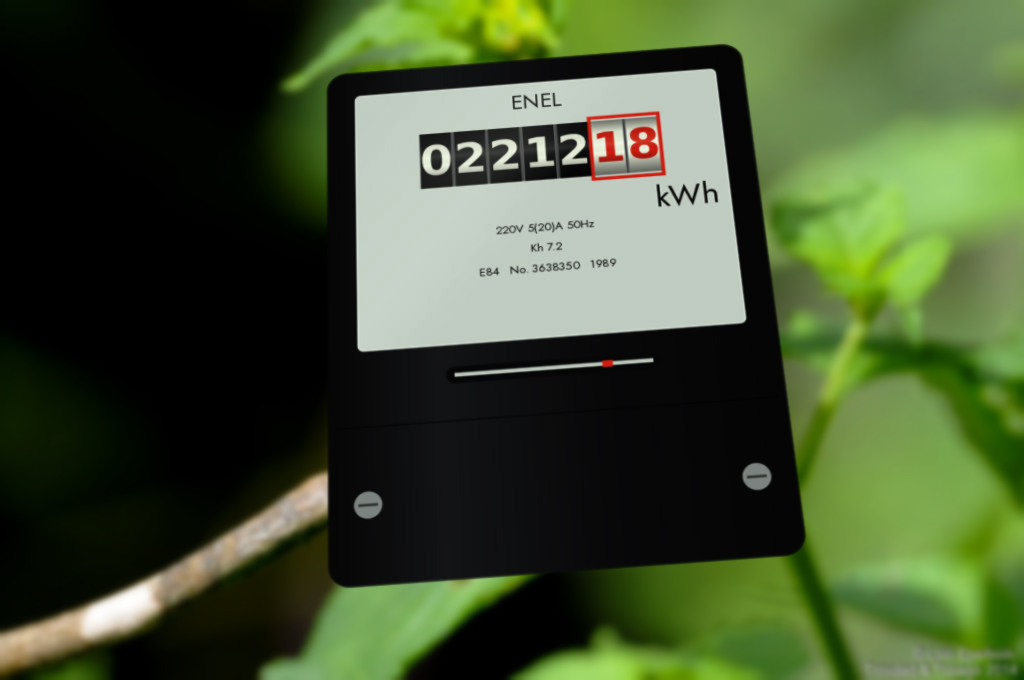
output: **2212.18** kWh
